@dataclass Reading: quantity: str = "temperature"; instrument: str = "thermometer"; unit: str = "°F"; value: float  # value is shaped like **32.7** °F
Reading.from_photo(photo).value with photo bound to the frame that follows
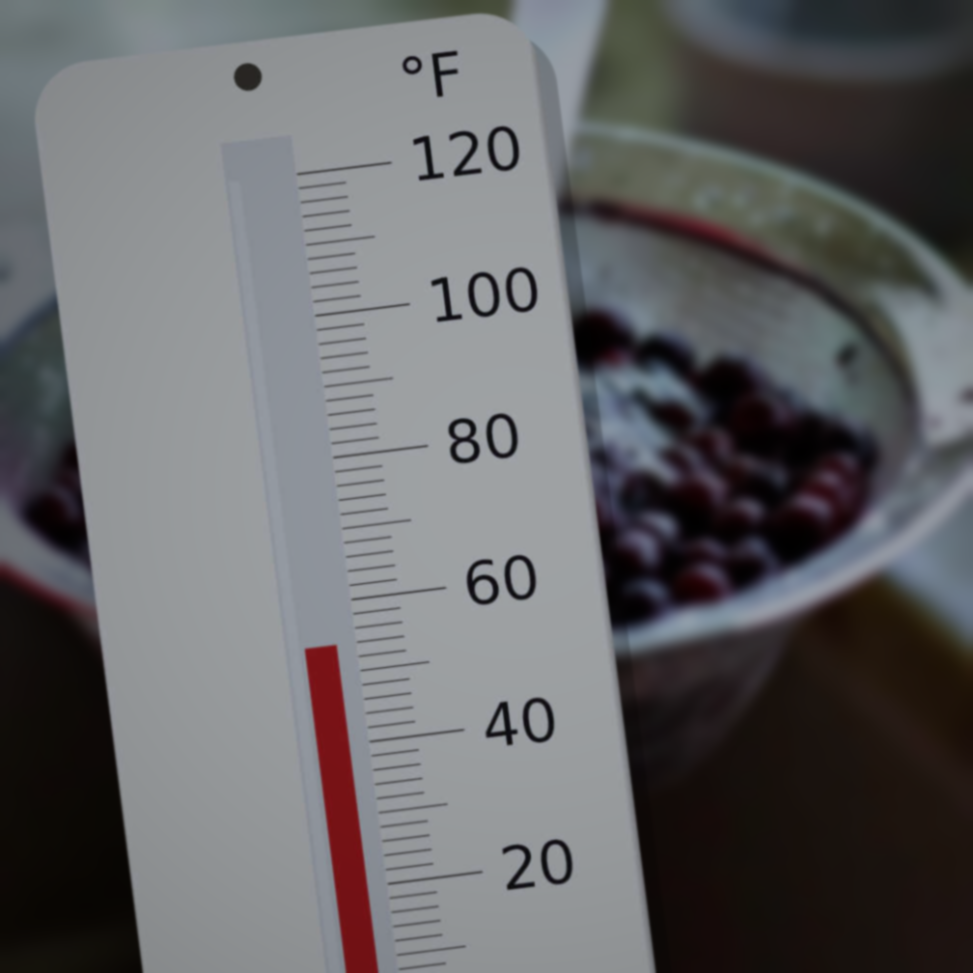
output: **54** °F
